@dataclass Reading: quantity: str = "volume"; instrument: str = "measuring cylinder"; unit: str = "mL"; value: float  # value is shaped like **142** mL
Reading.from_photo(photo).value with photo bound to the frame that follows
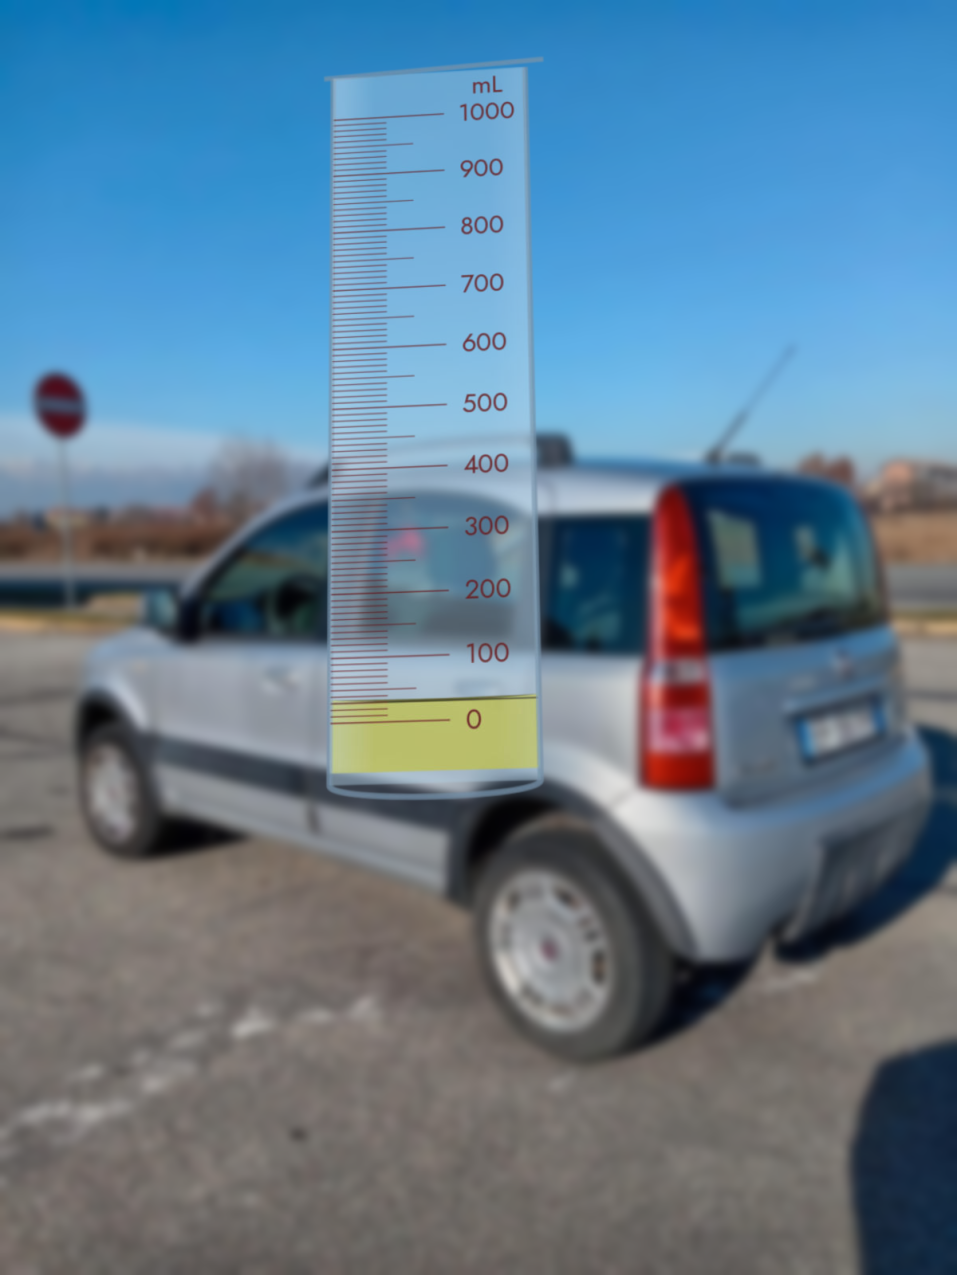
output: **30** mL
